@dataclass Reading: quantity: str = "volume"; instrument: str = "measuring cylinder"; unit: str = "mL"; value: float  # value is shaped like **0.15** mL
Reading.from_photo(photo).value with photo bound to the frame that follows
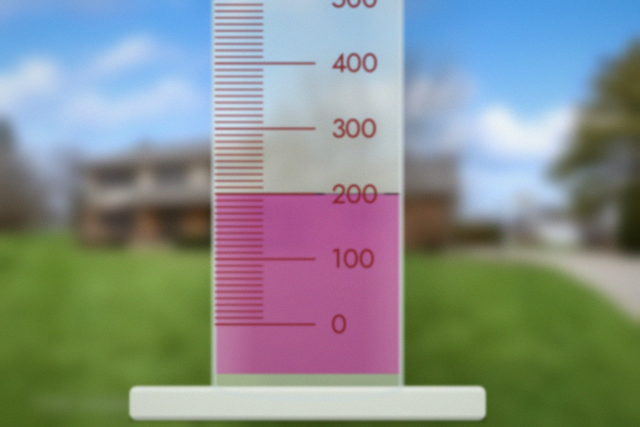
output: **200** mL
